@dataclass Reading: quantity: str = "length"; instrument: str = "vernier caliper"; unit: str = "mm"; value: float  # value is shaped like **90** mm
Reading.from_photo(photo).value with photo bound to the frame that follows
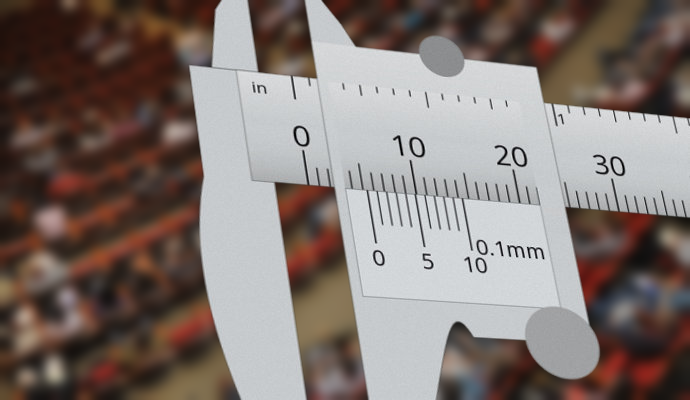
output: **5.4** mm
